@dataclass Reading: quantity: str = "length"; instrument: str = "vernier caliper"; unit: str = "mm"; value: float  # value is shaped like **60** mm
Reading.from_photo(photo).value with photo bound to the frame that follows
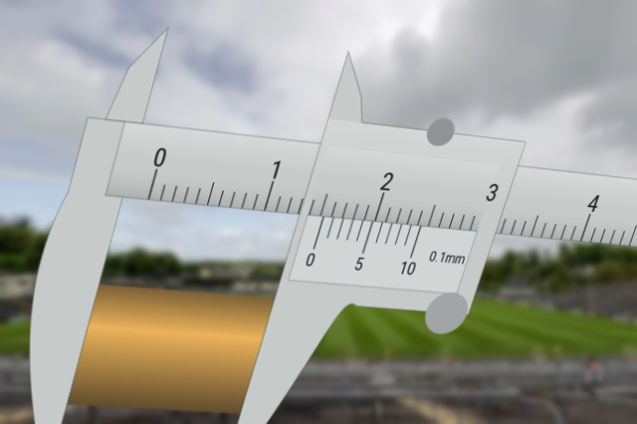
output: **15.3** mm
